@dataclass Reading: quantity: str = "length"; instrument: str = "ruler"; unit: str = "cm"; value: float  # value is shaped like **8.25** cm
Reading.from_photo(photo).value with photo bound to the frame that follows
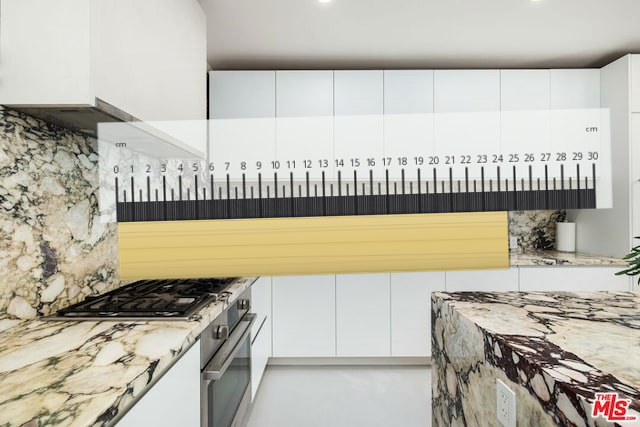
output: **24.5** cm
